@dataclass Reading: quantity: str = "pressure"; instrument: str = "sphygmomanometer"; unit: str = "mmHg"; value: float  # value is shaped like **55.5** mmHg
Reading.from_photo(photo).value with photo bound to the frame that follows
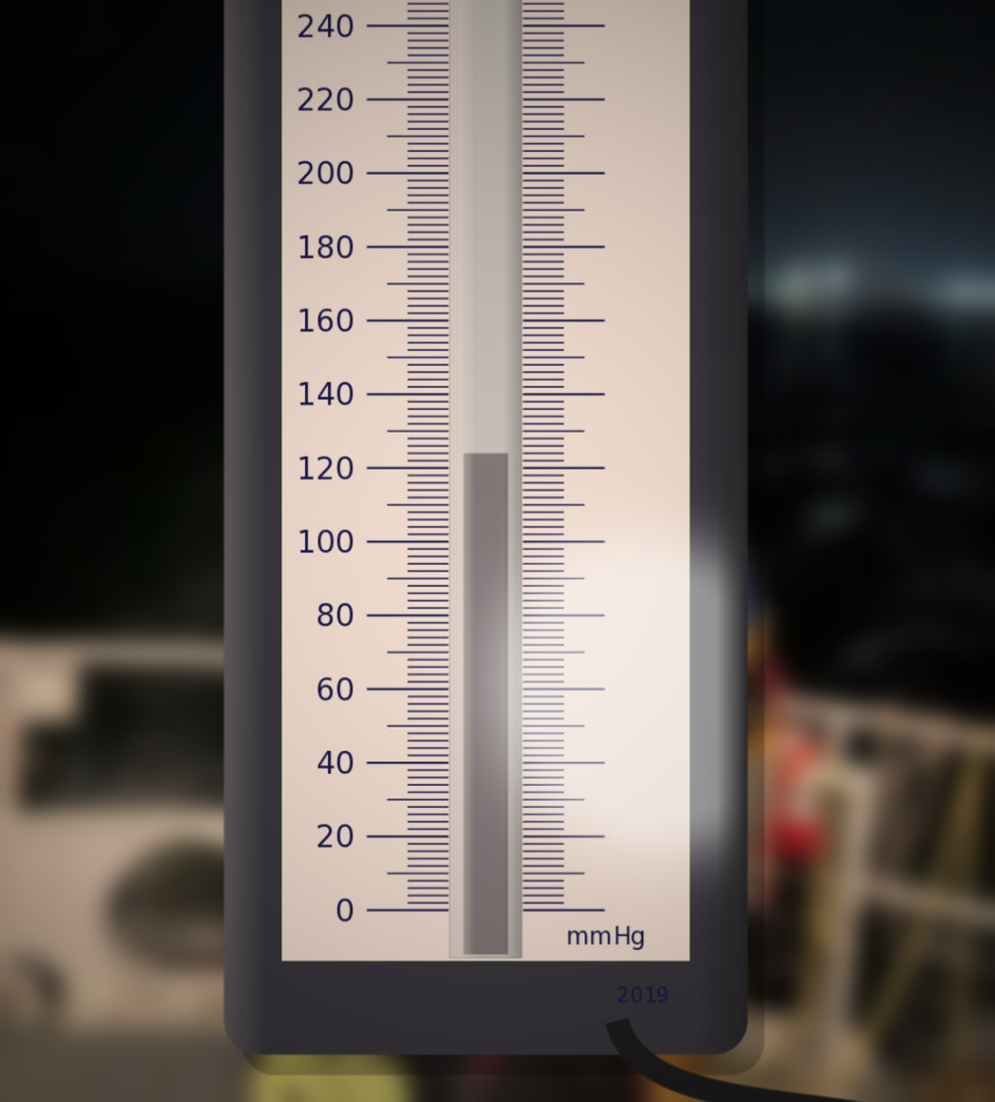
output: **124** mmHg
